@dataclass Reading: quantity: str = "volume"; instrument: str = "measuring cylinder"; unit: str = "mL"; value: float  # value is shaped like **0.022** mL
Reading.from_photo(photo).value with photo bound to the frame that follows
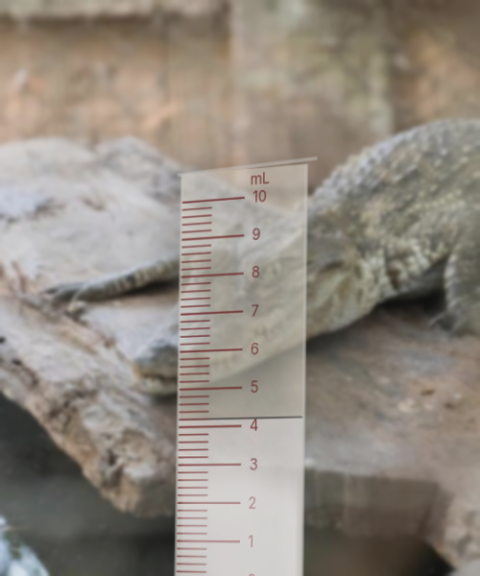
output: **4.2** mL
